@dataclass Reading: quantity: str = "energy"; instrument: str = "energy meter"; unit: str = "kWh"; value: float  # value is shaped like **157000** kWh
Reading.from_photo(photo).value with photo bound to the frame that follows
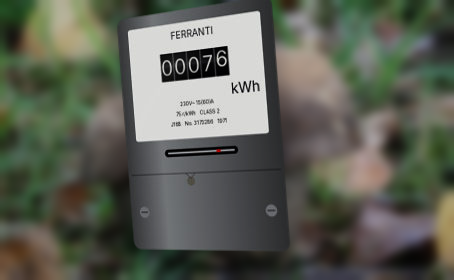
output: **76** kWh
